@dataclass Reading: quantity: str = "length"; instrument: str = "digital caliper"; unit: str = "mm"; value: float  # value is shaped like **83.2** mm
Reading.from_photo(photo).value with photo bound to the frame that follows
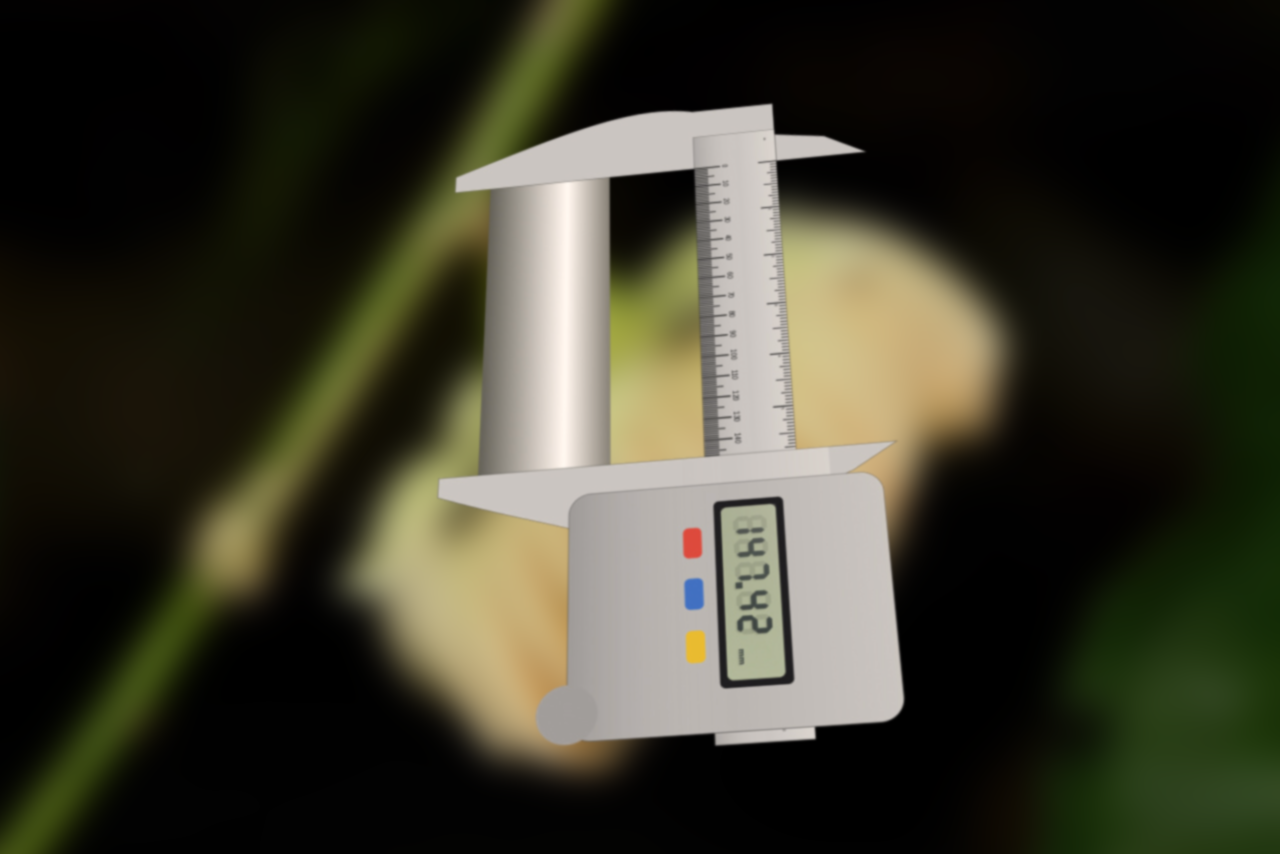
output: **147.42** mm
